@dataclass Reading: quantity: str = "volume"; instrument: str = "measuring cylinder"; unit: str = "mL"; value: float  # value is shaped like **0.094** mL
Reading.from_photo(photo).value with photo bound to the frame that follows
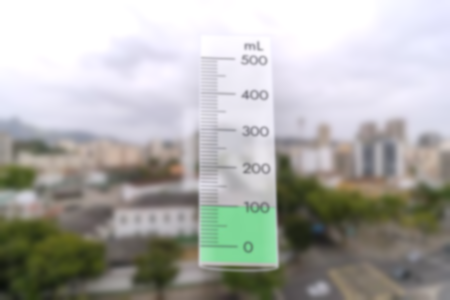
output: **100** mL
